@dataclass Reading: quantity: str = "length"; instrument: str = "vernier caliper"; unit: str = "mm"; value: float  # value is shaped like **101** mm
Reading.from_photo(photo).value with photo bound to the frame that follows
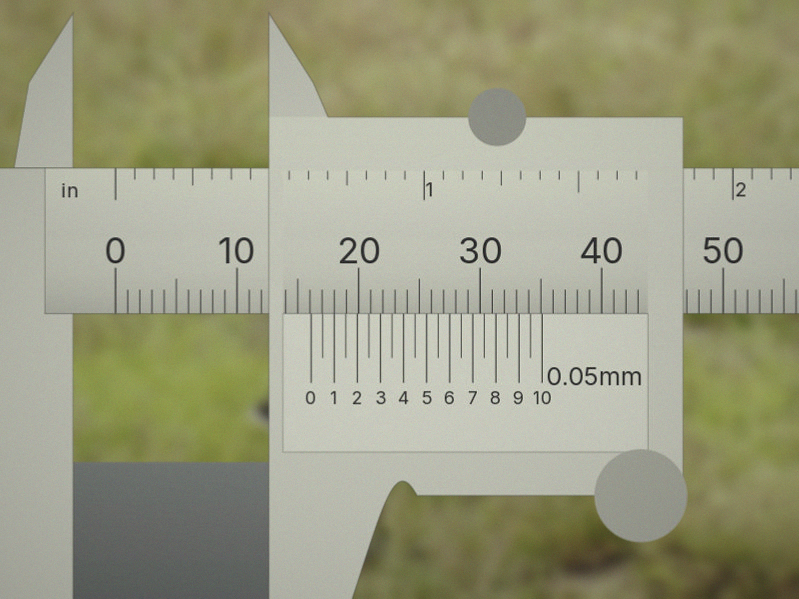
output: **16.1** mm
